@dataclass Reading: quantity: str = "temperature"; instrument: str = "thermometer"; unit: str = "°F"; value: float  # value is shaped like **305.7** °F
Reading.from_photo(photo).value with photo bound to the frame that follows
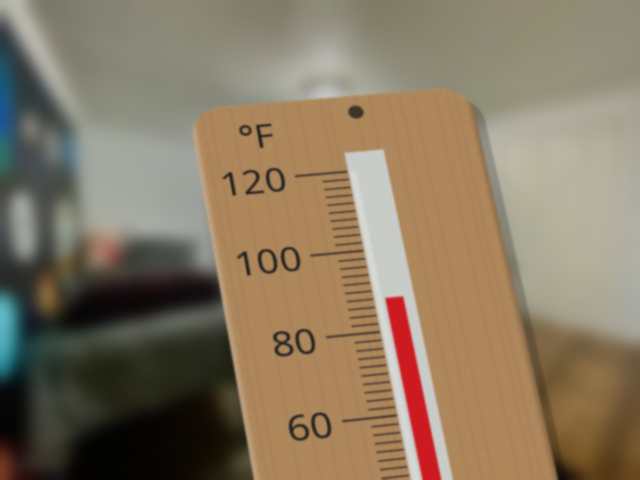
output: **88** °F
